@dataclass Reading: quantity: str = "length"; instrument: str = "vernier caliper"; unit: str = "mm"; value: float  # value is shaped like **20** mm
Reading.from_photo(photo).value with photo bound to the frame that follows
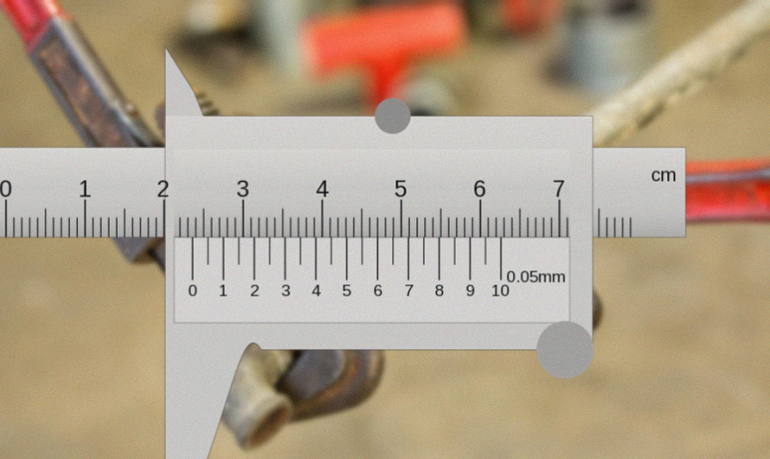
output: **23.6** mm
